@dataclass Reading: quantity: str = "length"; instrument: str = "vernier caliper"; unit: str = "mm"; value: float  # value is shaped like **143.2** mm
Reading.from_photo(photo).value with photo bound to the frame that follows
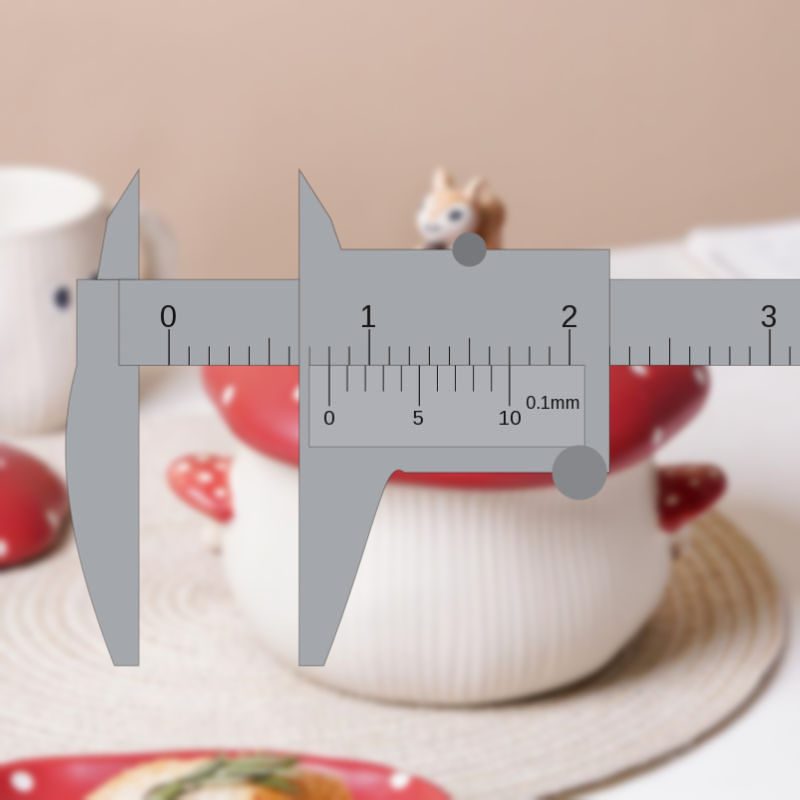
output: **8.0** mm
